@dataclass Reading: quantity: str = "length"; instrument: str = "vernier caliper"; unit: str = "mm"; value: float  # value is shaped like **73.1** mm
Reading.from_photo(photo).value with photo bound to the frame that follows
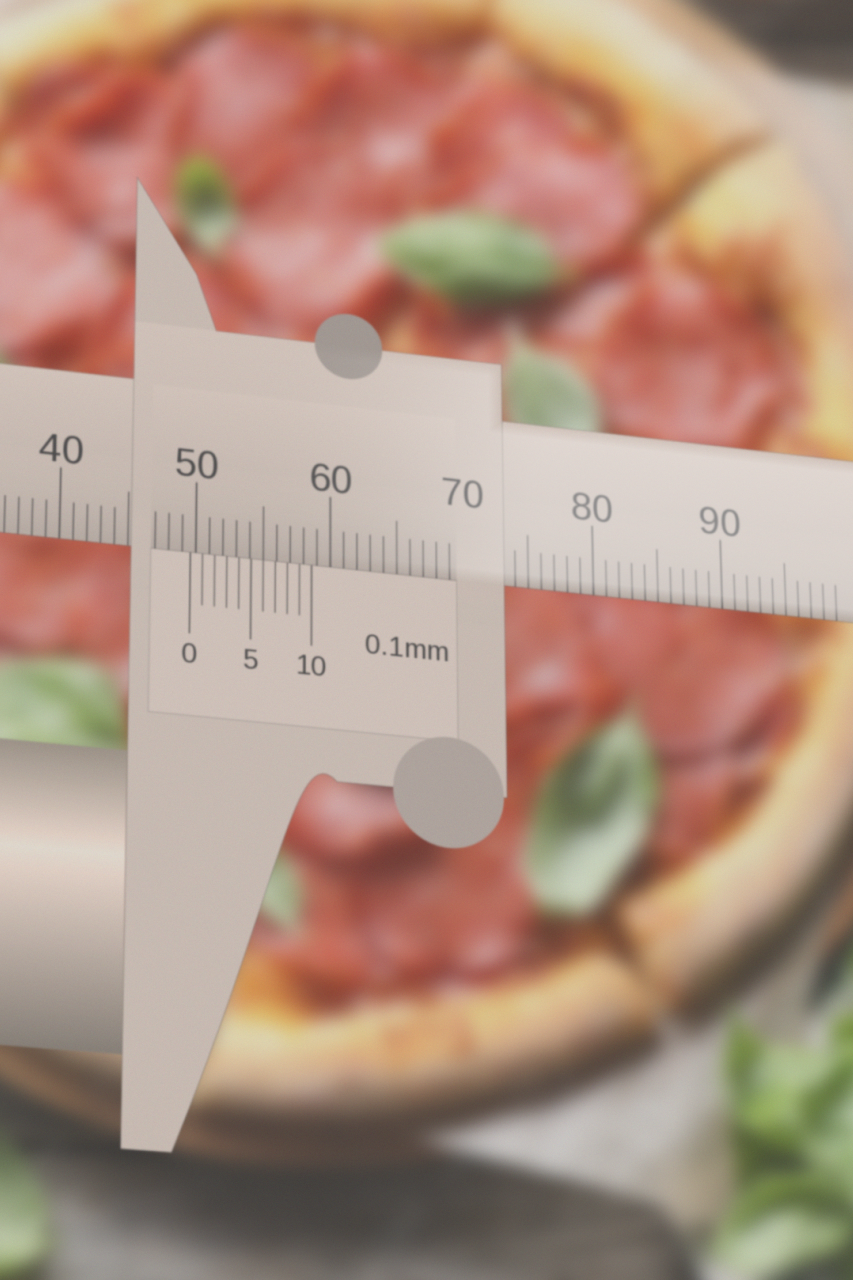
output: **49.6** mm
